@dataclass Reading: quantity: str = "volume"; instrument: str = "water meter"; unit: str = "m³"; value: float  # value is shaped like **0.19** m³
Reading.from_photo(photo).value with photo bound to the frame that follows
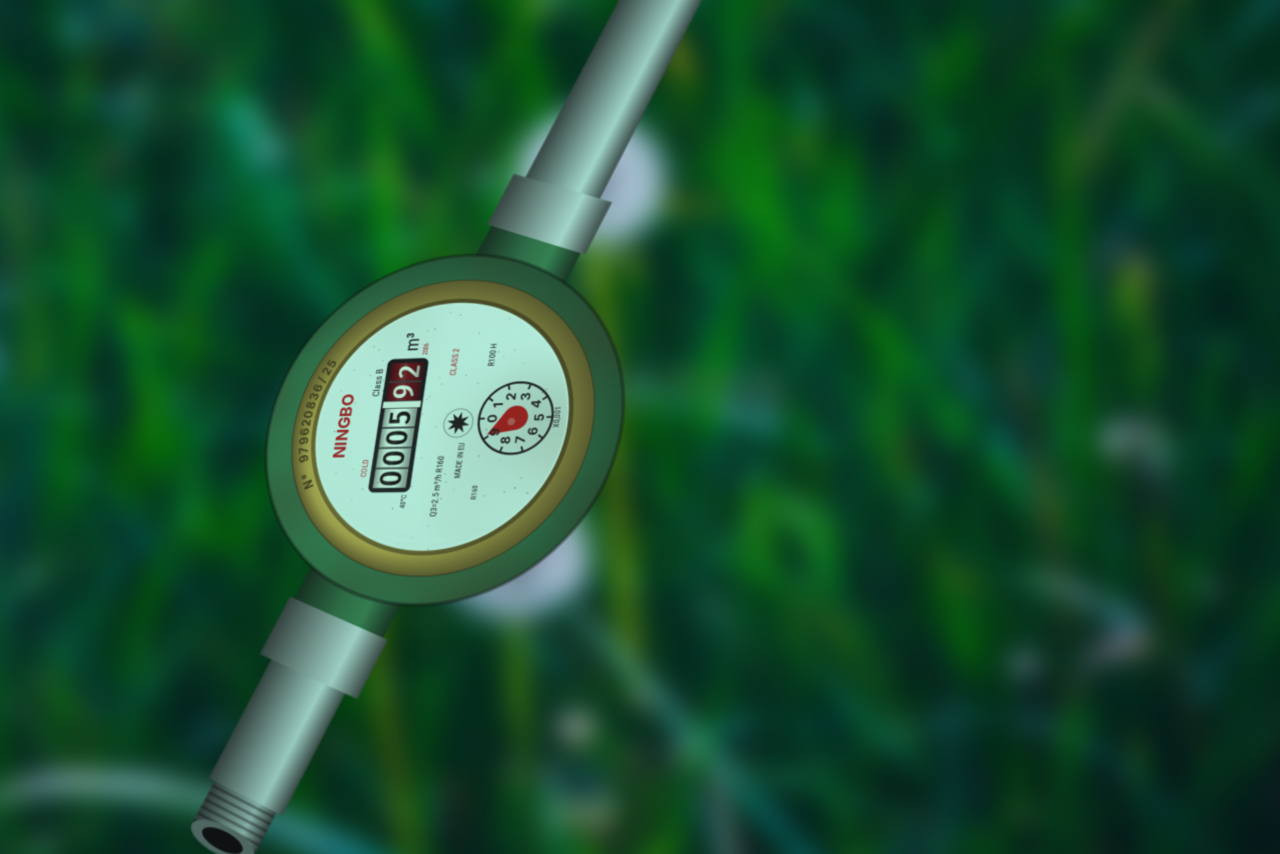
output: **5.919** m³
